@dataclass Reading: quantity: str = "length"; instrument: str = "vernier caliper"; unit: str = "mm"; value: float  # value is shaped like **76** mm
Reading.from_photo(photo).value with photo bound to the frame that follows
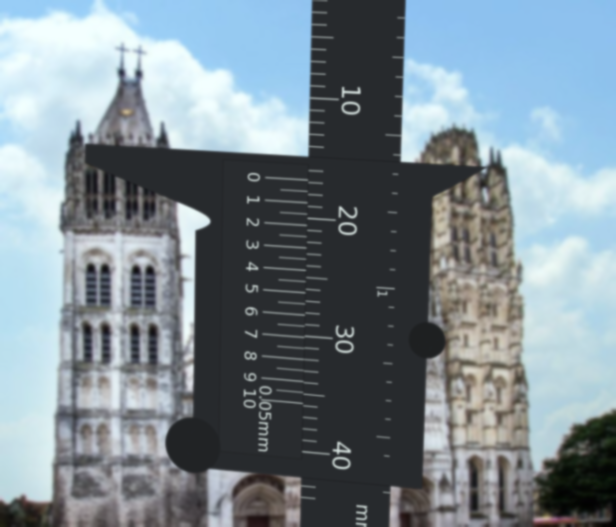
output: **16.8** mm
